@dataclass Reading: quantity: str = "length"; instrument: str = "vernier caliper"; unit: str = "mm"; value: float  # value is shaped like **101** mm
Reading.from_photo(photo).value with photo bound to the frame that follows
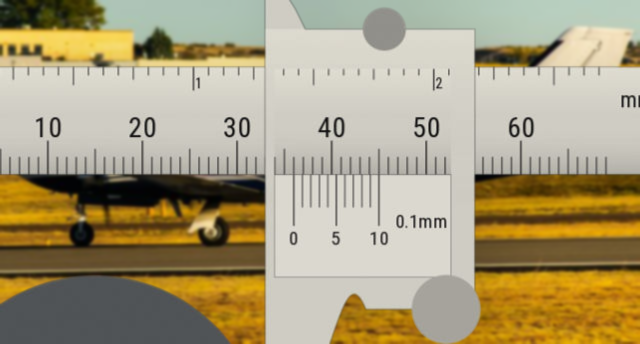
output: **36.0** mm
